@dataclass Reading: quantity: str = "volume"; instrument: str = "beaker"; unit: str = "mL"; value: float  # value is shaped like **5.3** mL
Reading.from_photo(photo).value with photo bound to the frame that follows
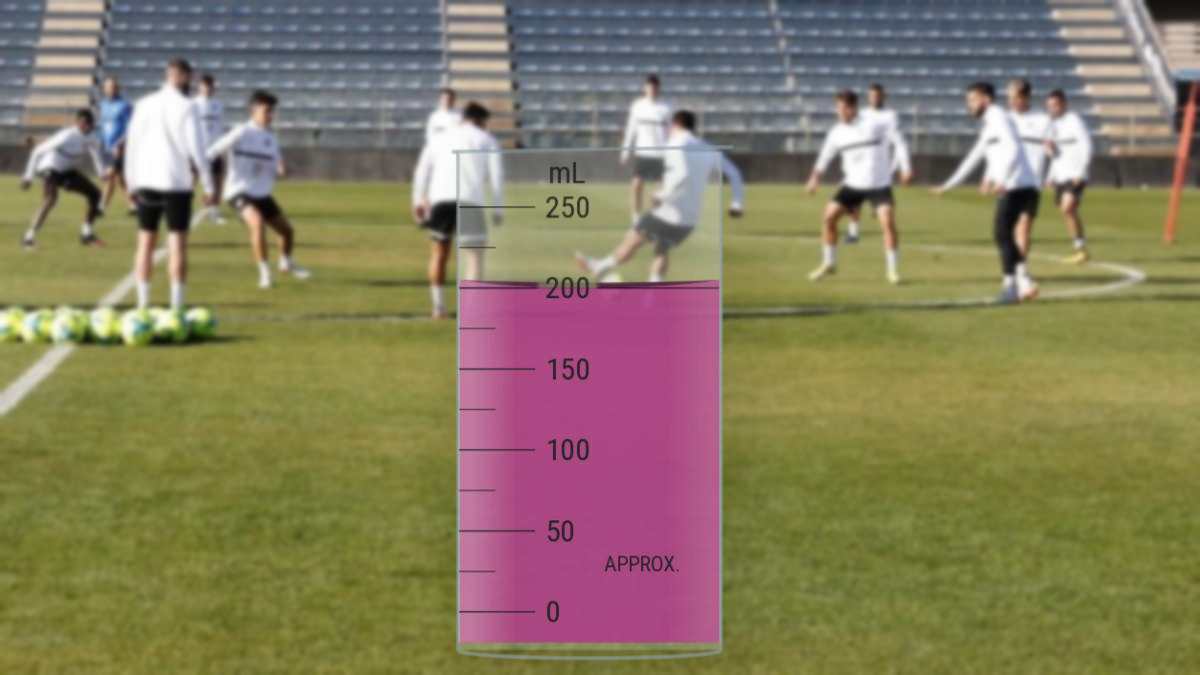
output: **200** mL
